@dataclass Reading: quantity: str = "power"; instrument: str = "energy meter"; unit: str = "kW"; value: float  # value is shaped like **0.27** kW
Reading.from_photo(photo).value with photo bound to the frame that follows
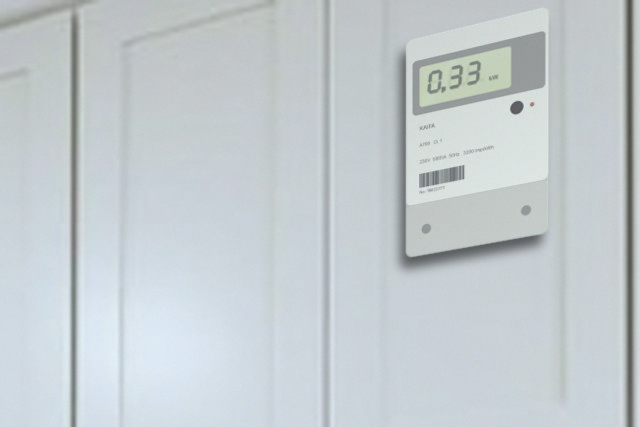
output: **0.33** kW
